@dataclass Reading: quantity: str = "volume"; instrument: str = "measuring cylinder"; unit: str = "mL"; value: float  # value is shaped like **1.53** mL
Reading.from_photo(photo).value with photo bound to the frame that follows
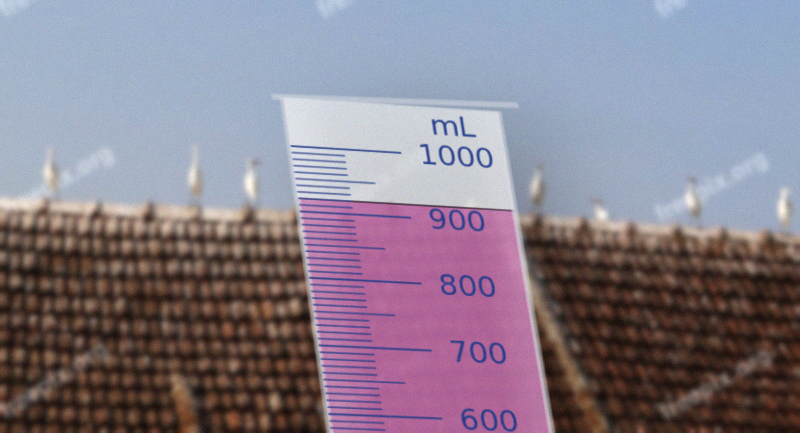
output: **920** mL
